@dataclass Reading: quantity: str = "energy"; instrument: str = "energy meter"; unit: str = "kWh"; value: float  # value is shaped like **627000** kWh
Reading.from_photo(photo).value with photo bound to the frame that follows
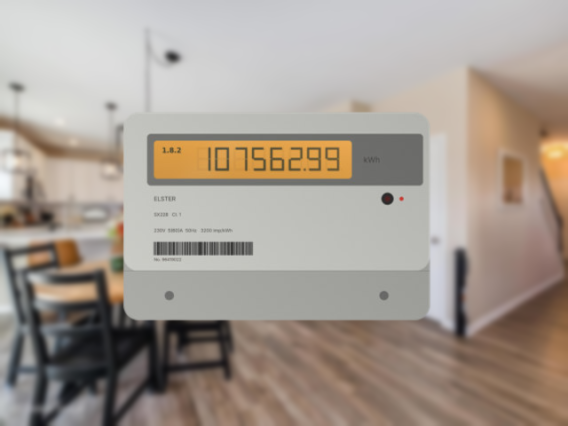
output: **107562.99** kWh
